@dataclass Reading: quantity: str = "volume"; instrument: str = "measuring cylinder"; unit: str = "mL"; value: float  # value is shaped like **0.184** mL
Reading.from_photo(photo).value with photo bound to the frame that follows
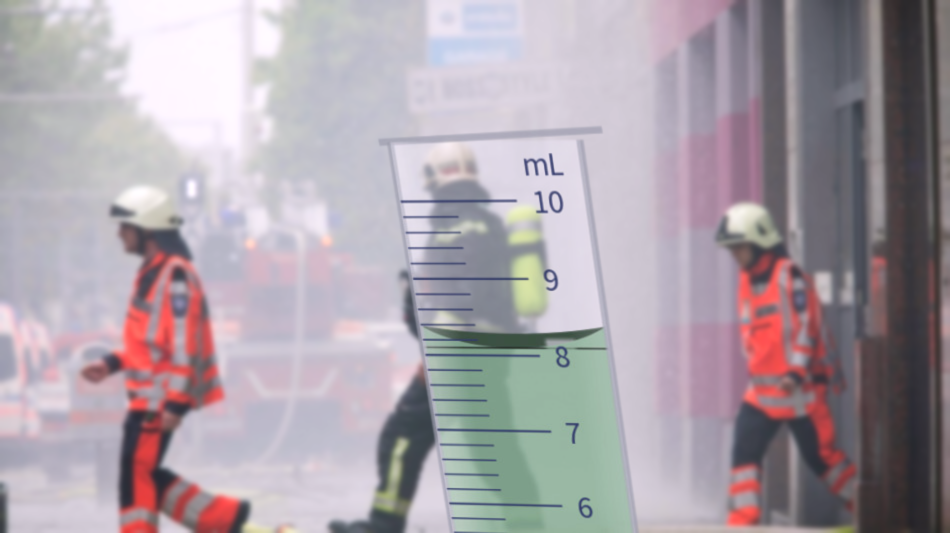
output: **8.1** mL
